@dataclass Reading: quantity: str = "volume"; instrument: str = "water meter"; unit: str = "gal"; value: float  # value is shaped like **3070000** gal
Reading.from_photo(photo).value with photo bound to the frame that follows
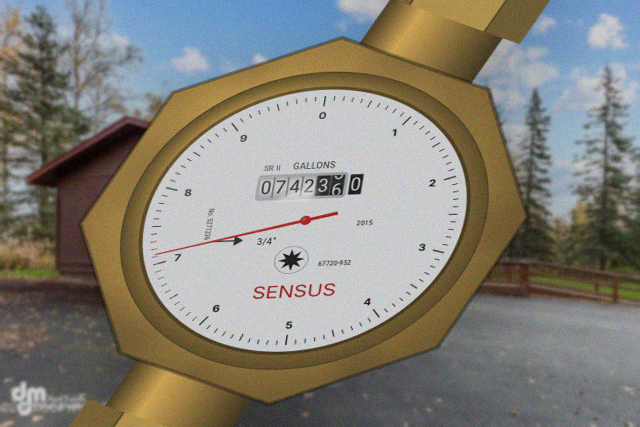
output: **742357.1** gal
